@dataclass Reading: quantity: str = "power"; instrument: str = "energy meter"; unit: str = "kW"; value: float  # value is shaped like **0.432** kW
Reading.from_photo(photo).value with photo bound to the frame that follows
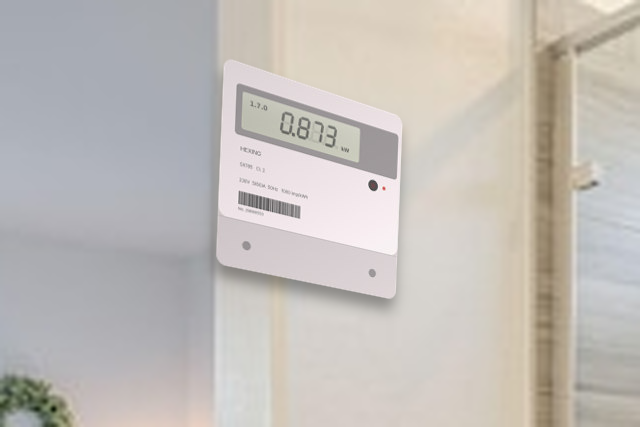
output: **0.873** kW
